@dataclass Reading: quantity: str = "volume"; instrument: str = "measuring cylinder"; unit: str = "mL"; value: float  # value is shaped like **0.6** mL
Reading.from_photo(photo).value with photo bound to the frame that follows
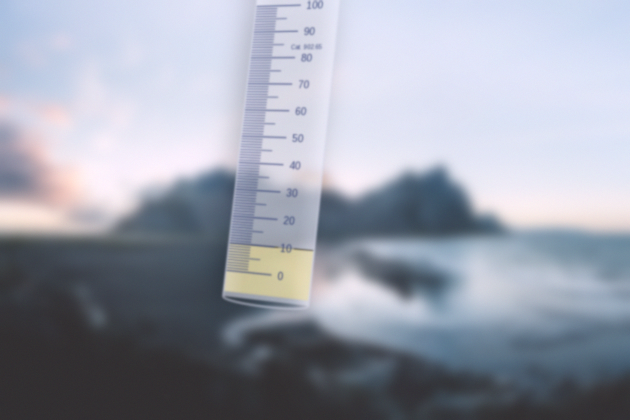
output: **10** mL
